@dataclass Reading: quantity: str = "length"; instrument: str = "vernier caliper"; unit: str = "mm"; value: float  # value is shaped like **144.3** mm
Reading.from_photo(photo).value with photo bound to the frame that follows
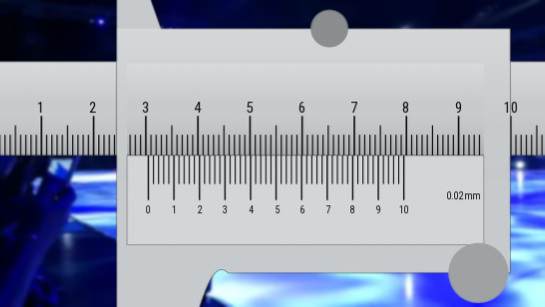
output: **30.5** mm
